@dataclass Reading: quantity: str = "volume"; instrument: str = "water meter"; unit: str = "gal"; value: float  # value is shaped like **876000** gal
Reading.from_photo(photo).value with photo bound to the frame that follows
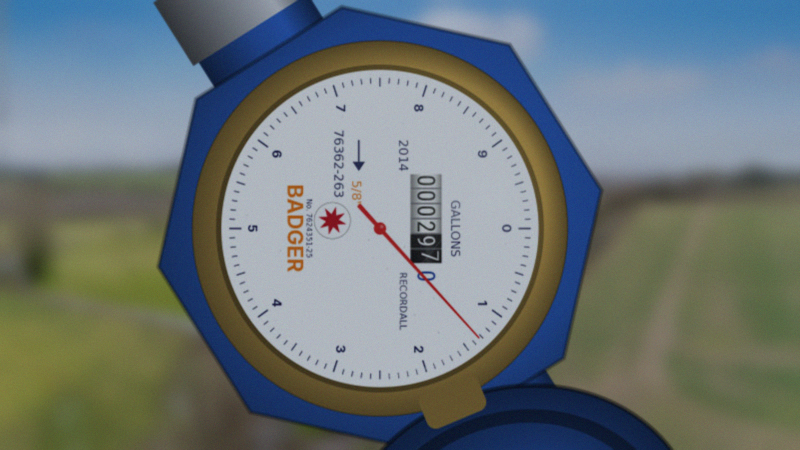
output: **2971.3** gal
